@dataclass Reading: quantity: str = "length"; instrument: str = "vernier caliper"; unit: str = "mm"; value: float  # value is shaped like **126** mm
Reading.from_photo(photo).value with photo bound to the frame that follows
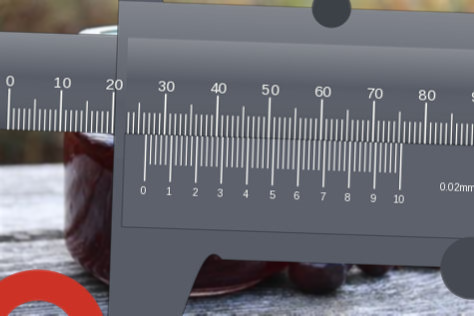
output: **26.5** mm
